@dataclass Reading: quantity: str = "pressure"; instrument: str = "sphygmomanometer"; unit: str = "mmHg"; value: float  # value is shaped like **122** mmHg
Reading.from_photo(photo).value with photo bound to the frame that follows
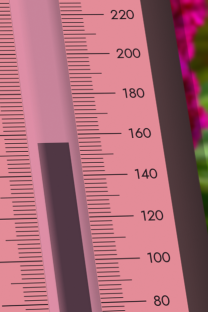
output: **156** mmHg
